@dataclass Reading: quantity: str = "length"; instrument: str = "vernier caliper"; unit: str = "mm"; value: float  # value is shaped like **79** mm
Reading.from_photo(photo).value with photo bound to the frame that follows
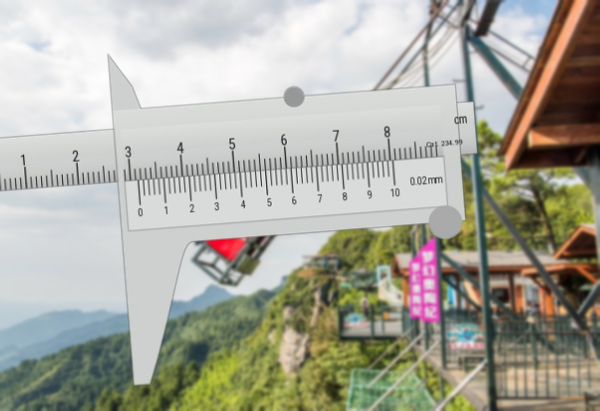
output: **31.5** mm
